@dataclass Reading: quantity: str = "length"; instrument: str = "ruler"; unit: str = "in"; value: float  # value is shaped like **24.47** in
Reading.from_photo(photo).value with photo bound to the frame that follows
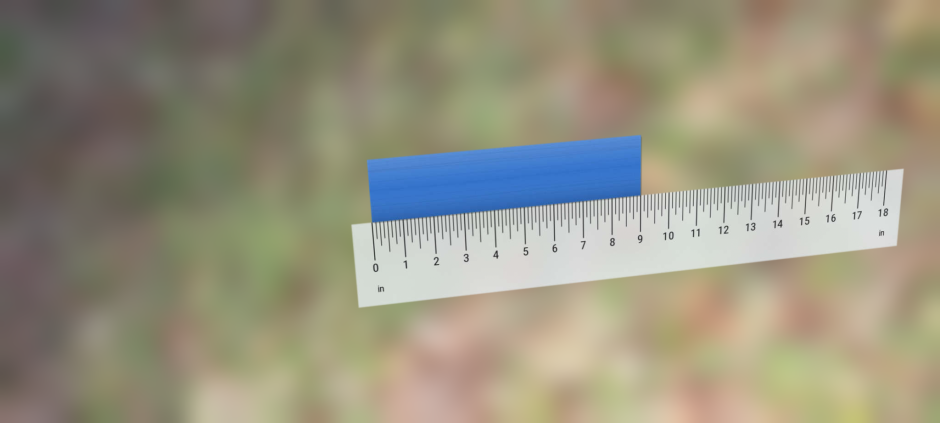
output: **9** in
